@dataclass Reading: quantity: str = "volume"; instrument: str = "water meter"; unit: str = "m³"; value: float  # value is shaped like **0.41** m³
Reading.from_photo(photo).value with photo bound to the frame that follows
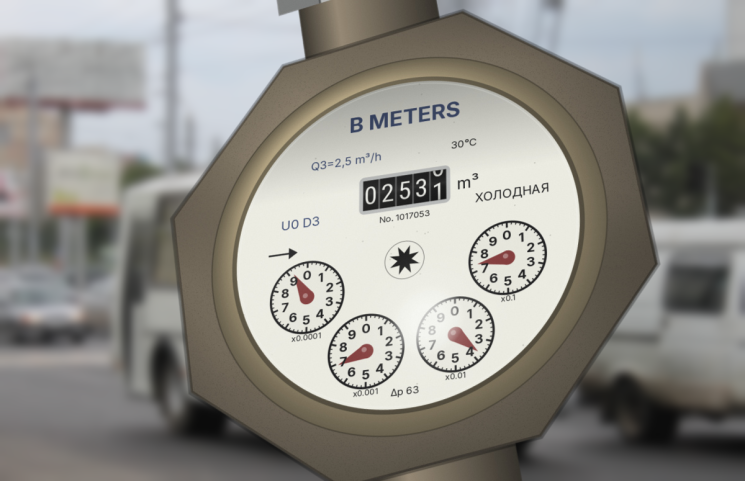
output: **2530.7369** m³
